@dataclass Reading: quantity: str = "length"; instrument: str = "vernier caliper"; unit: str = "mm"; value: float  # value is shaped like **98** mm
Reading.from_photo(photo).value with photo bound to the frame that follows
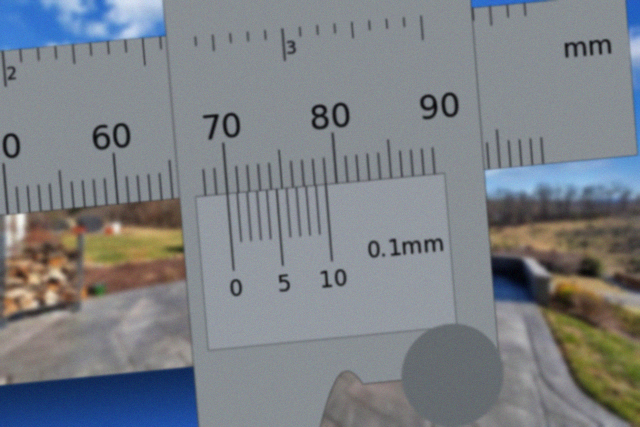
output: **70.0** mm
